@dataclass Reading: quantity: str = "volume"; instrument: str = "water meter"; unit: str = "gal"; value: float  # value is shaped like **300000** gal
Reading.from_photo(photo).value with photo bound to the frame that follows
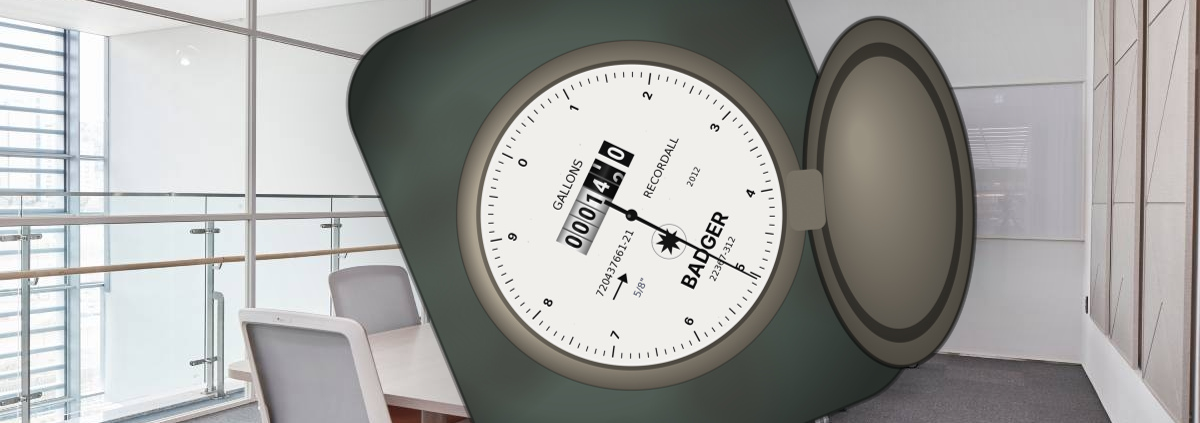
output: **1415.0** gal
